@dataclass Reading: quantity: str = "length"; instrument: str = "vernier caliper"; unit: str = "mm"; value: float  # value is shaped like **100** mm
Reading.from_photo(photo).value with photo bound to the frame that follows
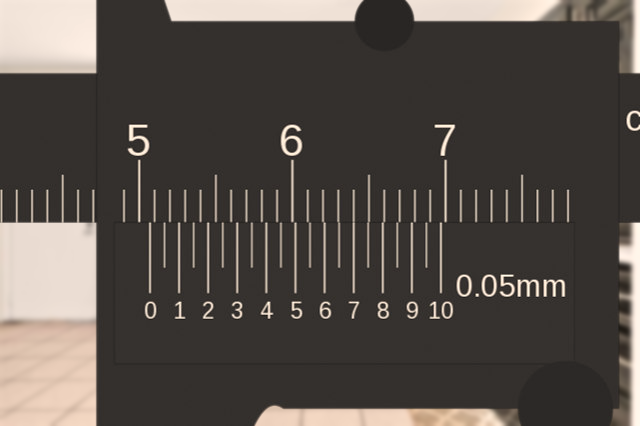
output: **50.7** mm
